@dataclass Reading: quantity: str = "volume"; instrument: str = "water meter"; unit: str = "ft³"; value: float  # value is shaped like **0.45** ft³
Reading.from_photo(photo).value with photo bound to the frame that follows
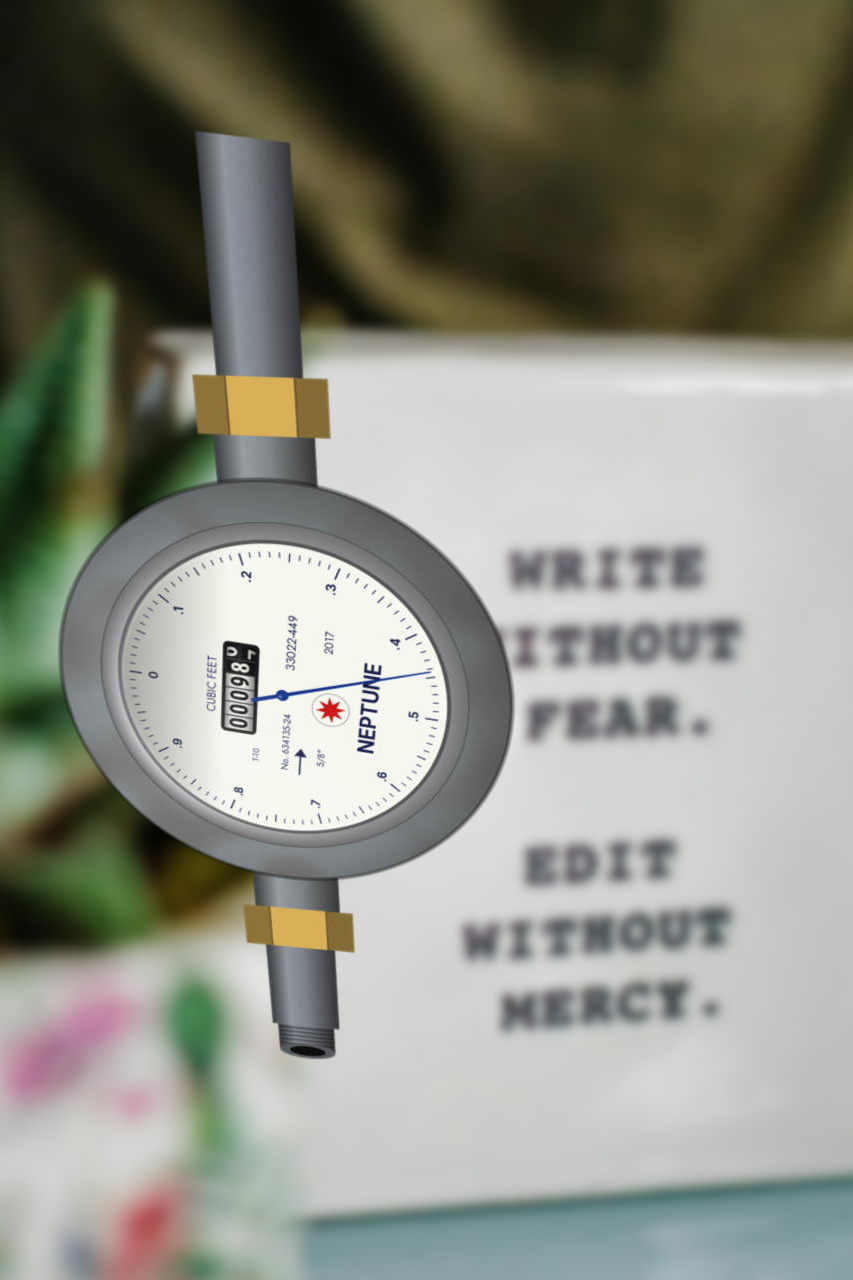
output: **986.44** ft³
